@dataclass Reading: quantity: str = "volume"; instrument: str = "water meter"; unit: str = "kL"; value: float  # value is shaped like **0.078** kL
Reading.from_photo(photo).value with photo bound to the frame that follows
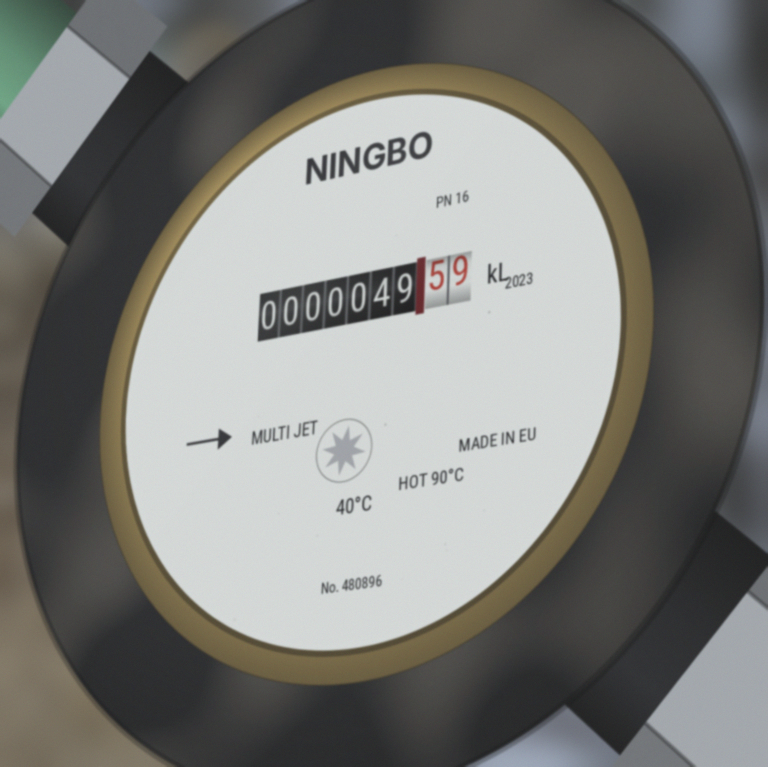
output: **49.59** kL
